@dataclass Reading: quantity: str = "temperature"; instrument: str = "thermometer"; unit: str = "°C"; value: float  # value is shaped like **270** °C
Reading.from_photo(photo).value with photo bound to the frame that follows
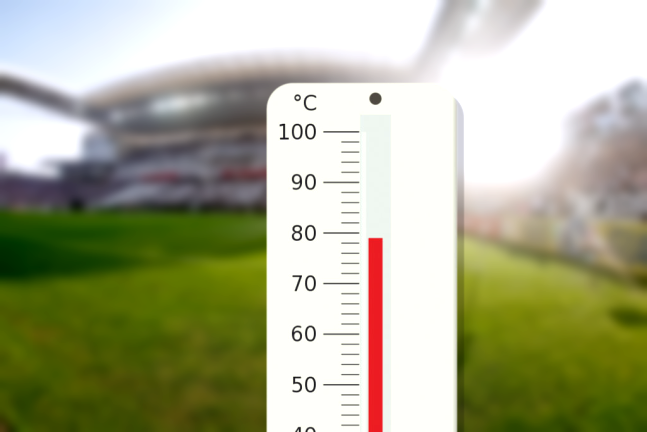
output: **79** °C
